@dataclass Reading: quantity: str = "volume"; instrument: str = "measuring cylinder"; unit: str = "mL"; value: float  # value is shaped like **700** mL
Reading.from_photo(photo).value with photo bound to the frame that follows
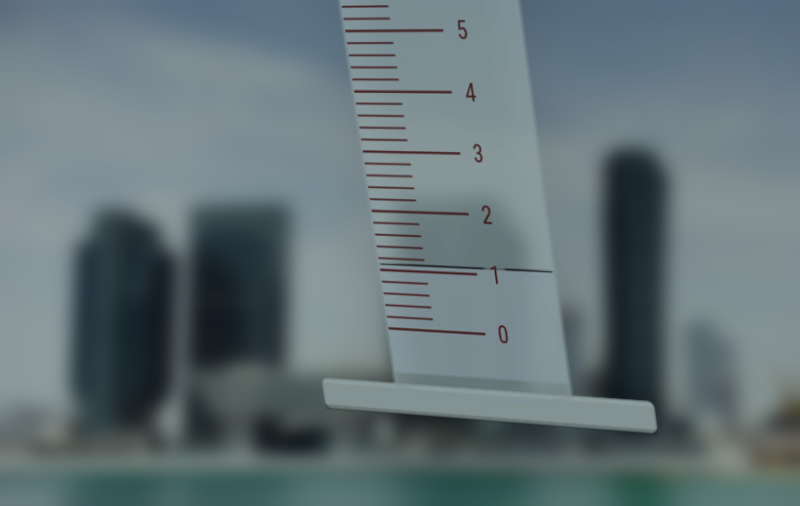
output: **1.1** mL
